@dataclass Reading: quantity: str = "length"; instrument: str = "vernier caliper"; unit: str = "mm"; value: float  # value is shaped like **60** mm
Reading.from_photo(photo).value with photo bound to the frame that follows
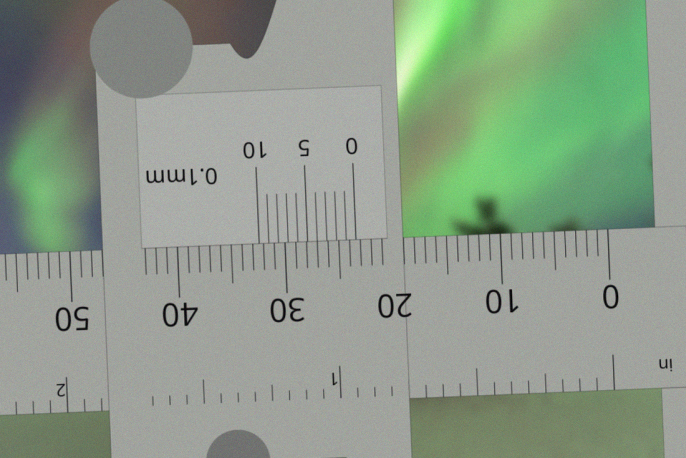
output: **23.4** mm
